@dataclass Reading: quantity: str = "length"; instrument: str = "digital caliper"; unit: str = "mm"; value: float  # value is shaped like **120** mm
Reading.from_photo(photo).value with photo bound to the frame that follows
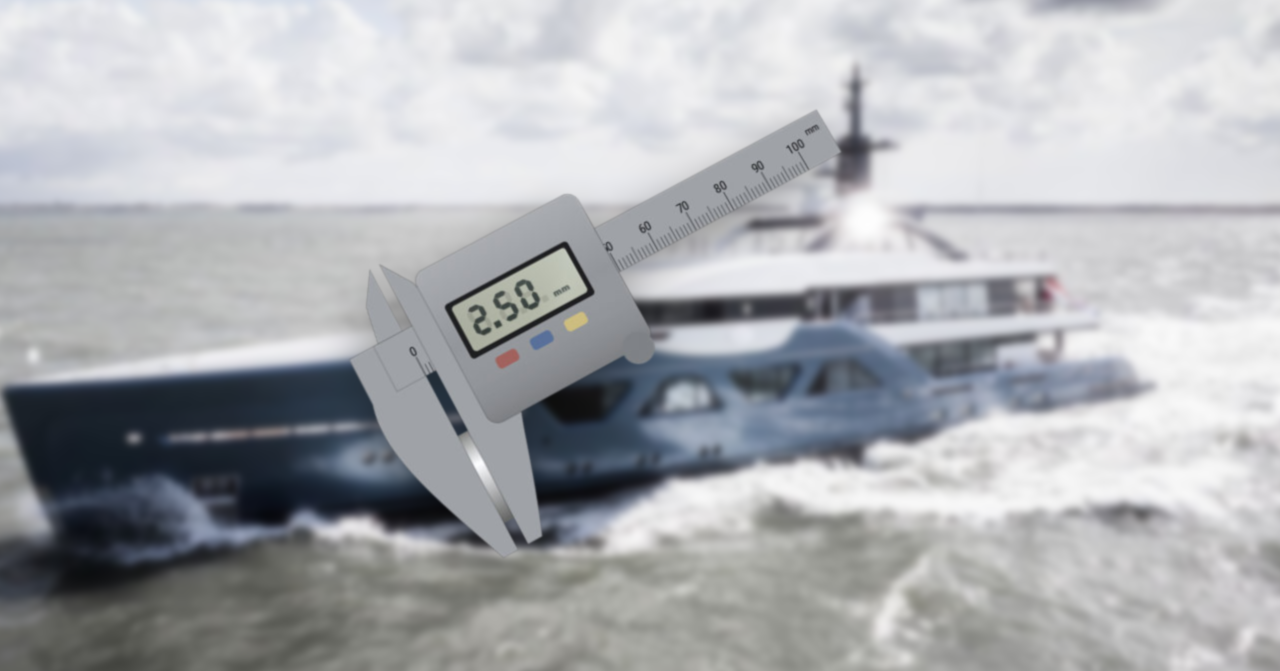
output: **2.50** mm
